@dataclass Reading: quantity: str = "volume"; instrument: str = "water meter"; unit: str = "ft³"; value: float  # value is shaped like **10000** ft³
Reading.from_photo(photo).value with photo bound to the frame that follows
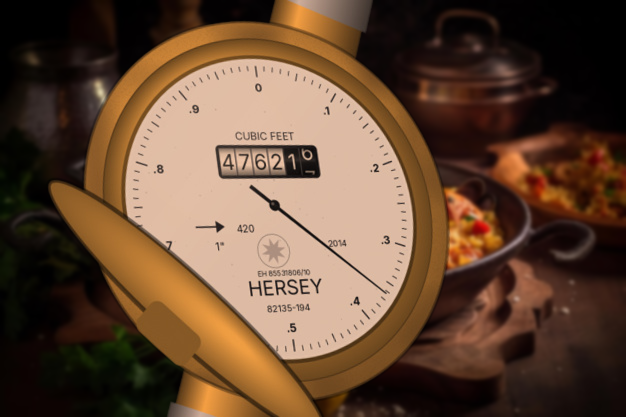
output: **476216.36** ft³
